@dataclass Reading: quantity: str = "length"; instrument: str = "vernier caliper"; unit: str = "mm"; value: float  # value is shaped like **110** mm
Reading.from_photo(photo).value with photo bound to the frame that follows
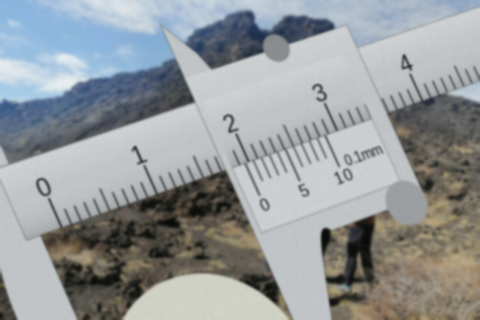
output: **19.6** mm
